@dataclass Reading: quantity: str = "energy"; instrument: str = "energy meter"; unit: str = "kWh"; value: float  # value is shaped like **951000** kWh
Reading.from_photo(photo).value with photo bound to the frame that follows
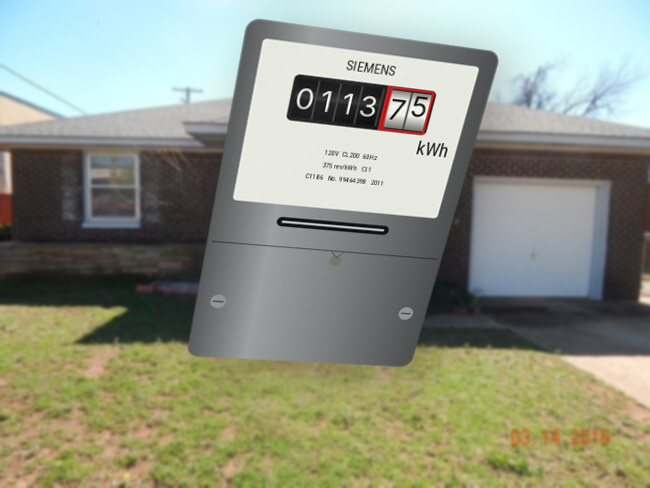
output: **113.75** kWh
